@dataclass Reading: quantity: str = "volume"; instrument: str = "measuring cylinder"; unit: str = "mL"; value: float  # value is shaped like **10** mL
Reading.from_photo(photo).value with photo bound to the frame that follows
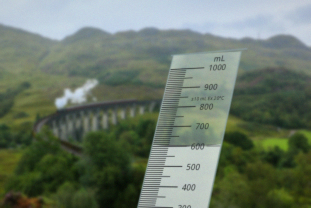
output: **600** mL
